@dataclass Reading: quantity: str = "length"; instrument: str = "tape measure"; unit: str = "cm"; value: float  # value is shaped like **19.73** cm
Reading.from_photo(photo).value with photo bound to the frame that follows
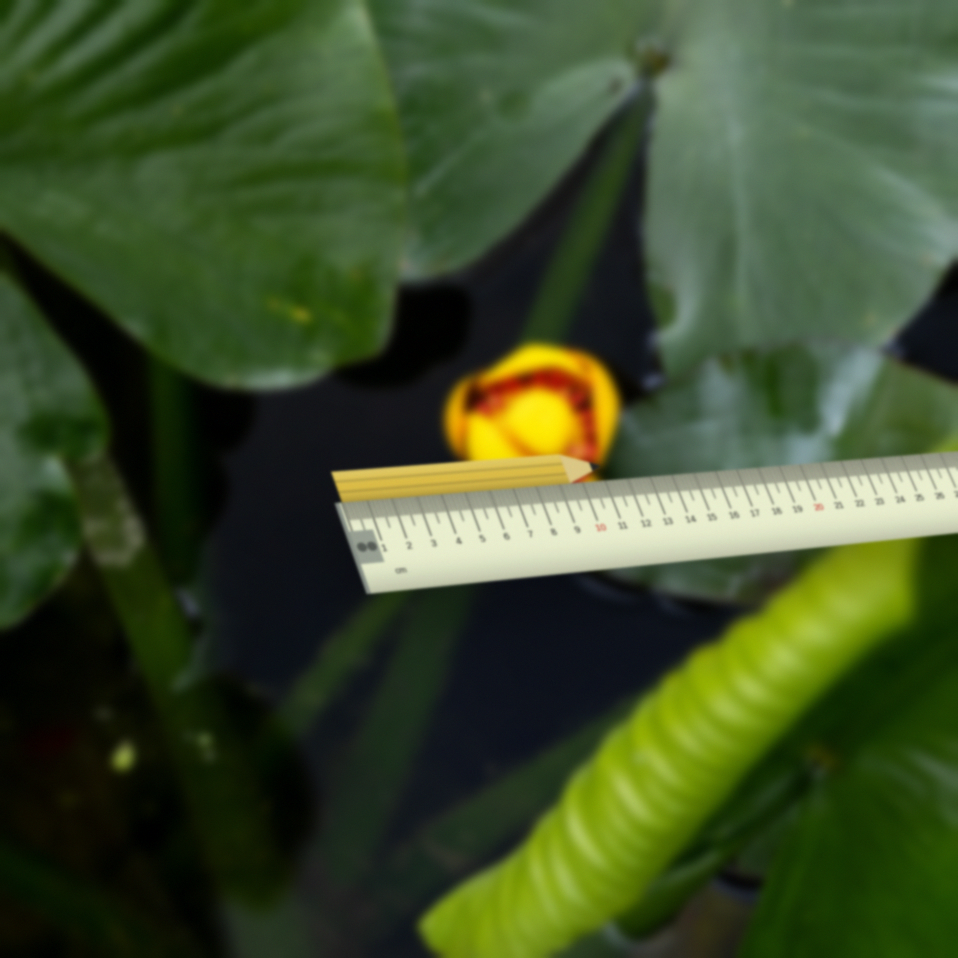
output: **11** cm
